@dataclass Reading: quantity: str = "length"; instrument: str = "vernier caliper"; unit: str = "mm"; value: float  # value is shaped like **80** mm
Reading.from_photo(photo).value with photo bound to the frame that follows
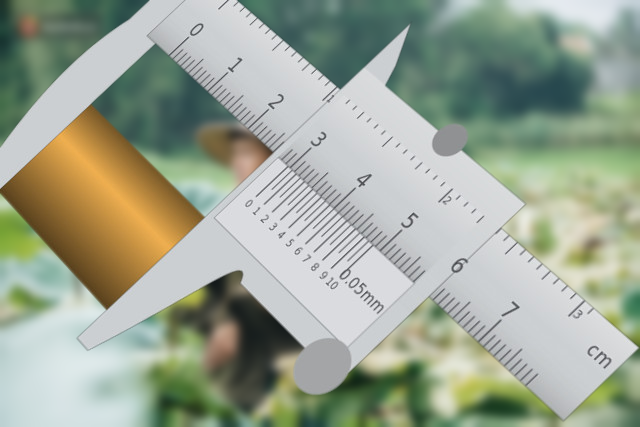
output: **29.6** mm
